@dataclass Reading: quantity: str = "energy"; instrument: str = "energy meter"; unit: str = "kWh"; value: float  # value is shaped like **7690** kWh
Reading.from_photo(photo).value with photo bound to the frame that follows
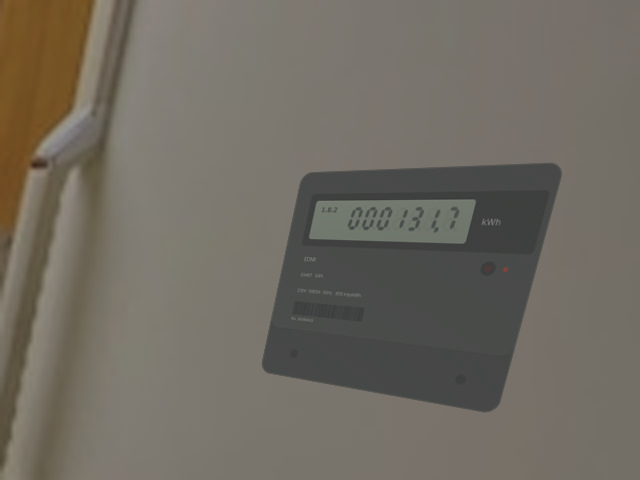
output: **131.7** kWh
